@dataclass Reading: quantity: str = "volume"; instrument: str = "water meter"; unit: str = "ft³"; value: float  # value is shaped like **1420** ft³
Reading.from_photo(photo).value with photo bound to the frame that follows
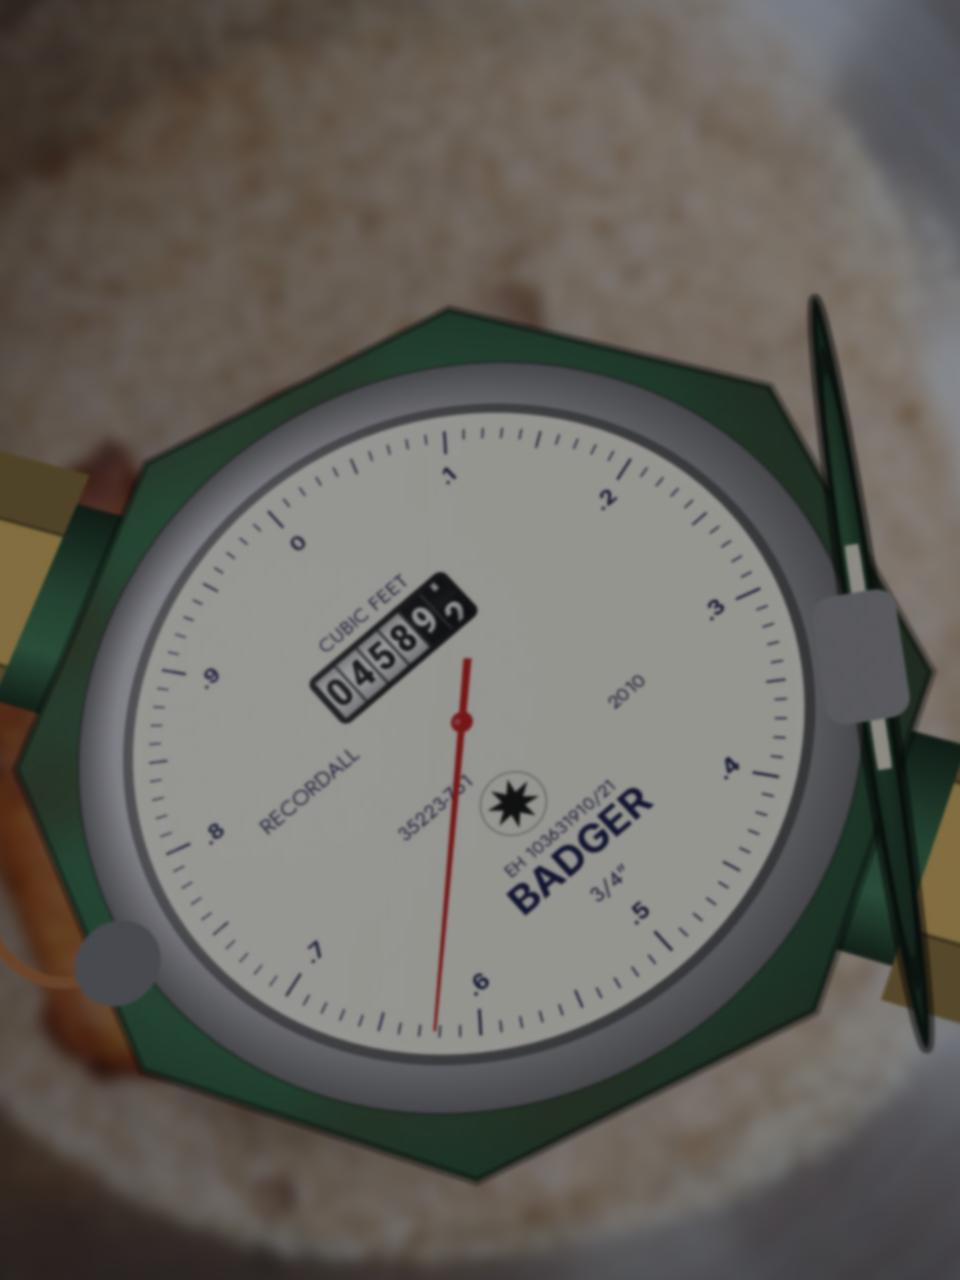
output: **45891.62** ft³
